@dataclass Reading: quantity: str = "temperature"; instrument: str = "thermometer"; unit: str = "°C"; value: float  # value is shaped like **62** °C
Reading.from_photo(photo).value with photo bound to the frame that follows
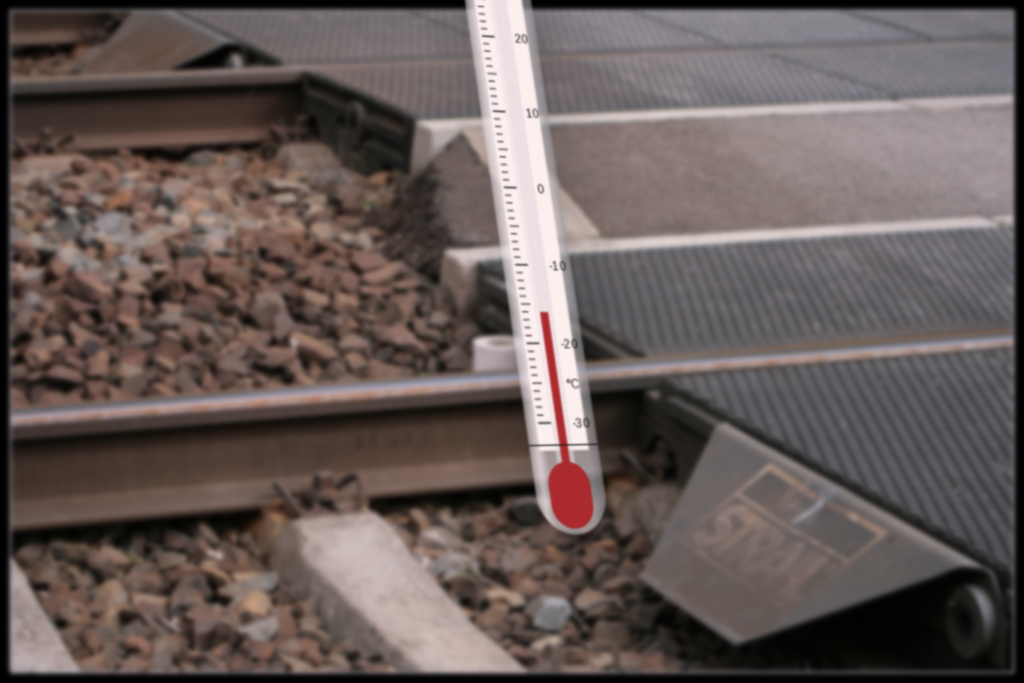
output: **-16** °C
